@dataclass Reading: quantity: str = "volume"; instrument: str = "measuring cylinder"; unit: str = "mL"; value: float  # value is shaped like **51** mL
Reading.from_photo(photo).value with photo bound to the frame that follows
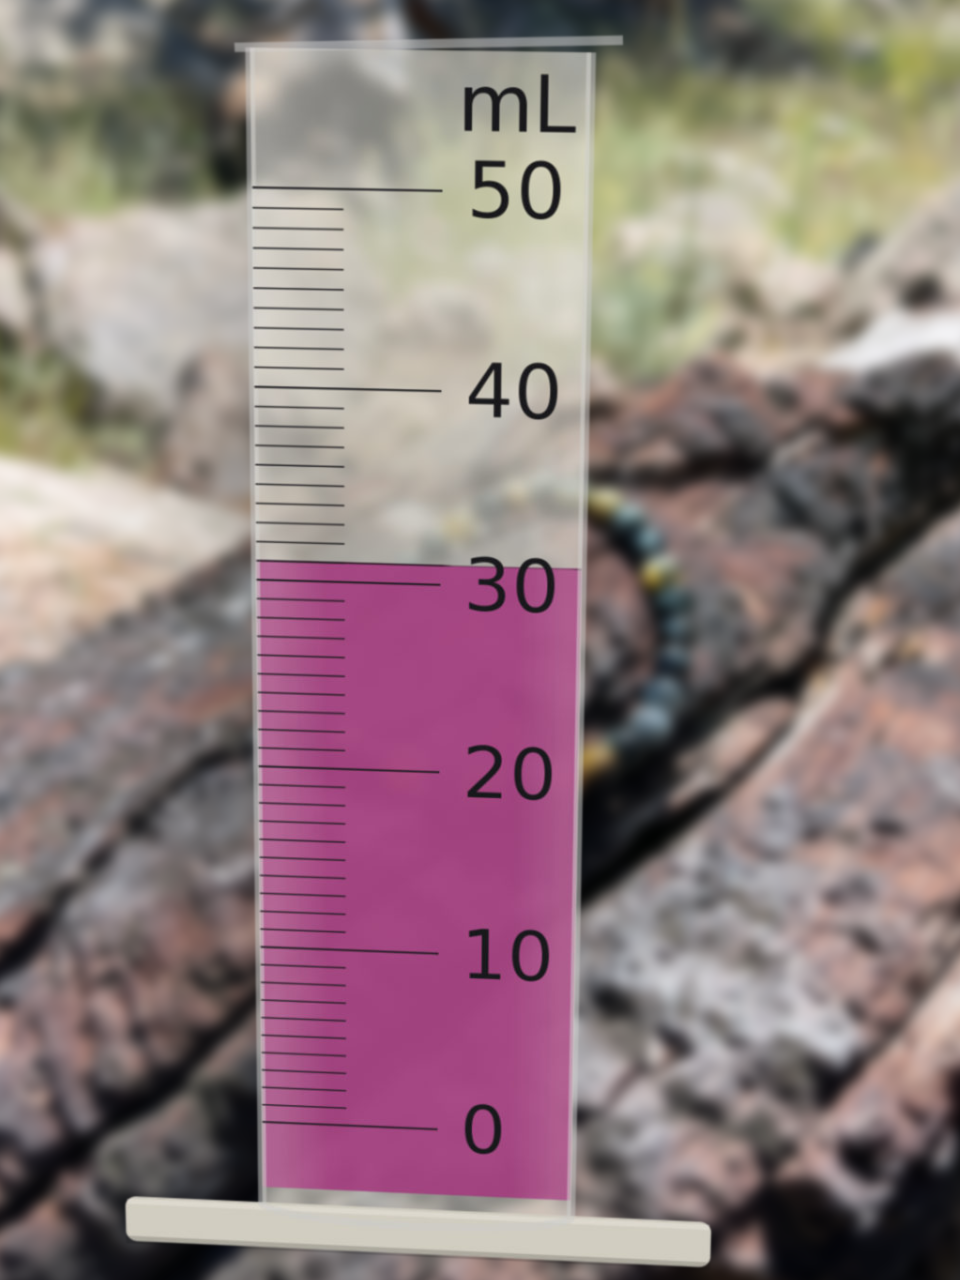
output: **31** mL
